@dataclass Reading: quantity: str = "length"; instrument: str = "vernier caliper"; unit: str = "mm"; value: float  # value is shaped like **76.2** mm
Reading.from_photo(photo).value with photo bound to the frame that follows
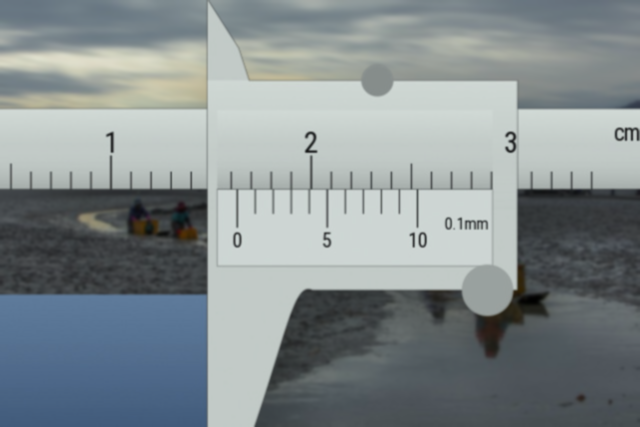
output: **16.3** mm
